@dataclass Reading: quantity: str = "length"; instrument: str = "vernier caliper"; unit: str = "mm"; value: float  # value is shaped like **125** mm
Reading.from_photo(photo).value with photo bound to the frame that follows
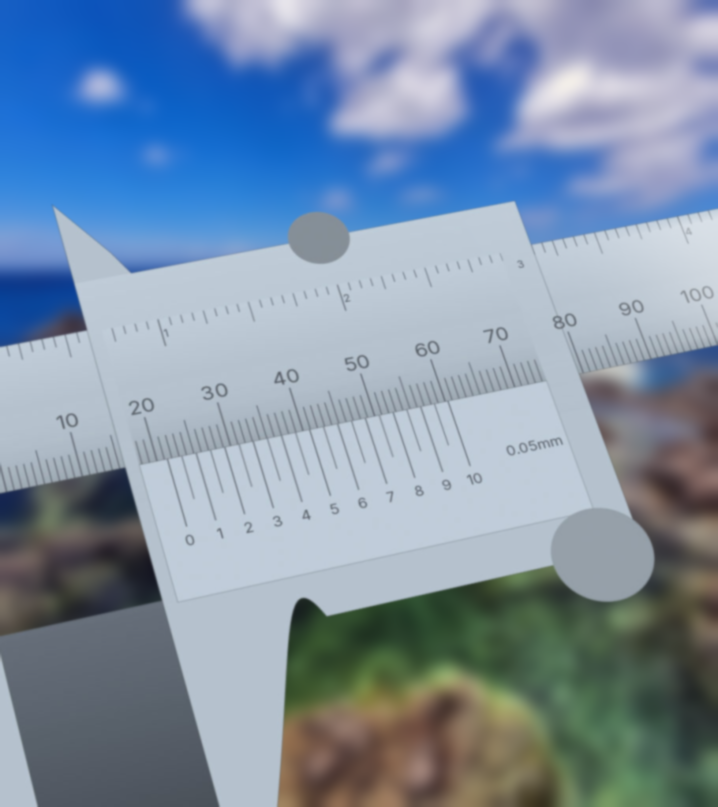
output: **21.4** mm
